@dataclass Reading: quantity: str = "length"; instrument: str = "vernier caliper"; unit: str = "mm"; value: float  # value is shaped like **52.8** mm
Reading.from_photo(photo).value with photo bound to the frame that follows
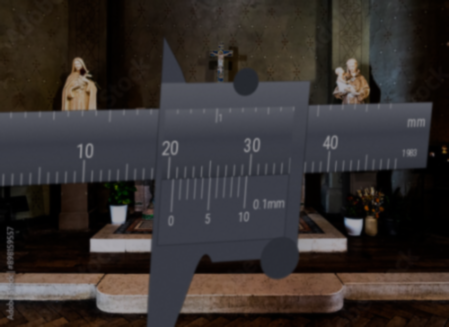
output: **20.6** mm
